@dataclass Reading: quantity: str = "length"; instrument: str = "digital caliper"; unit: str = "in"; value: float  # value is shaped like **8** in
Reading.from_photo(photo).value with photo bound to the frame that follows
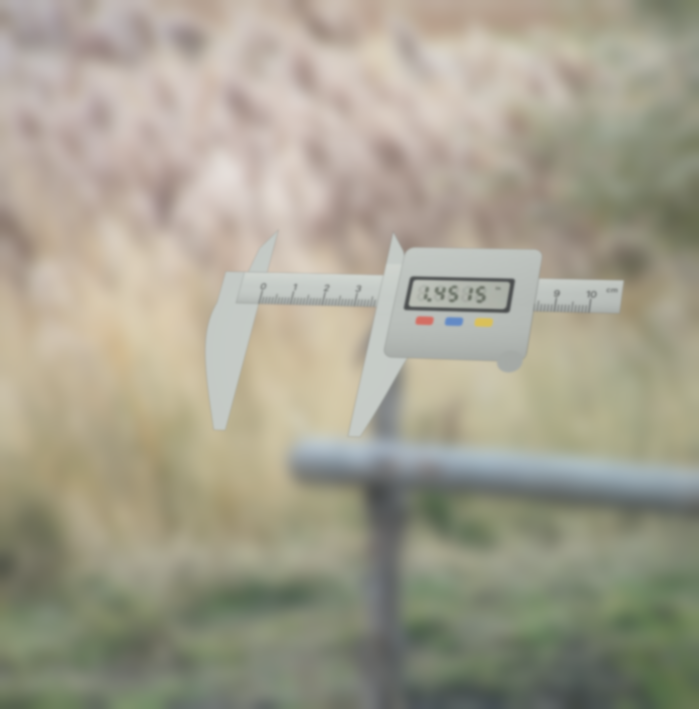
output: **1.4515** in
